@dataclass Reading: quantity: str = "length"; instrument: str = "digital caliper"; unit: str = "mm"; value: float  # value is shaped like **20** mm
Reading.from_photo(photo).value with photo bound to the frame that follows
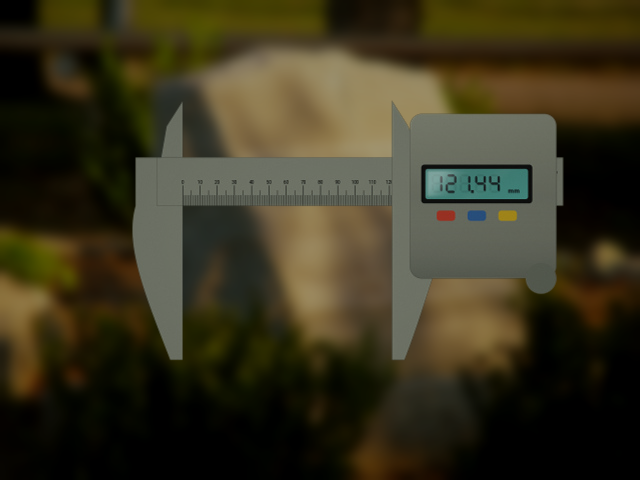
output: **121.44** mm
